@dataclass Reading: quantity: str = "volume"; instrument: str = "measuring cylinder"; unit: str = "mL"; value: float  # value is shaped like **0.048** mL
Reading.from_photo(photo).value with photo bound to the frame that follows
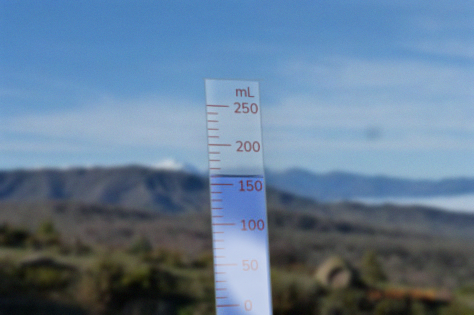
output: **160** mL
